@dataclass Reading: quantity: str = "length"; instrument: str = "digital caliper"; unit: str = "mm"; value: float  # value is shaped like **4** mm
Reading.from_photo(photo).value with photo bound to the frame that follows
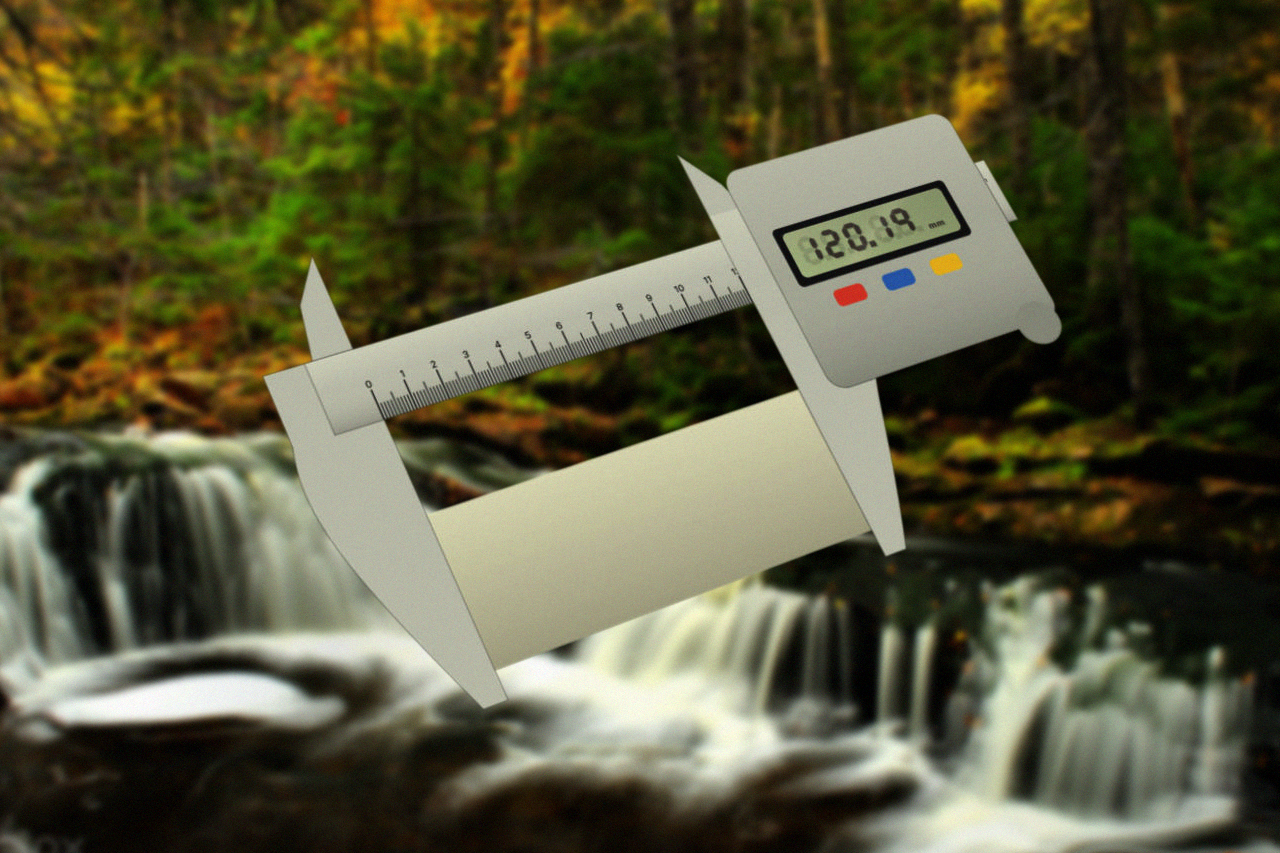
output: **120.19** mm
